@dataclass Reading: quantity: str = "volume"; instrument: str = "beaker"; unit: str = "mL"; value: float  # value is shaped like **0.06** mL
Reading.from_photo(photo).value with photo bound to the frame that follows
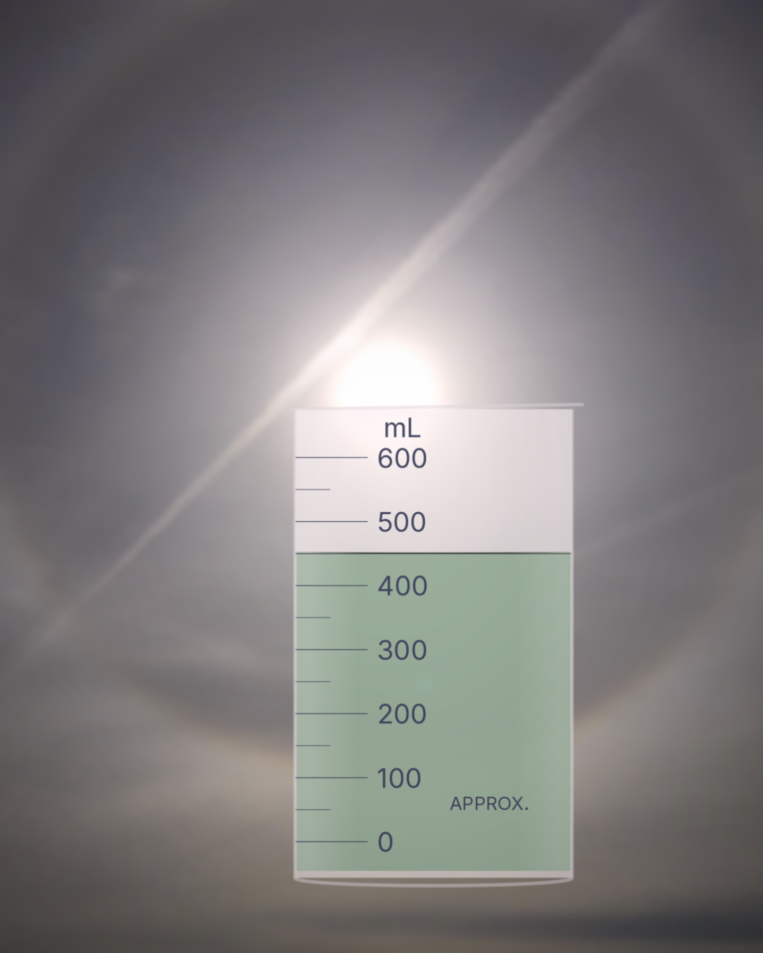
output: **450** mL
